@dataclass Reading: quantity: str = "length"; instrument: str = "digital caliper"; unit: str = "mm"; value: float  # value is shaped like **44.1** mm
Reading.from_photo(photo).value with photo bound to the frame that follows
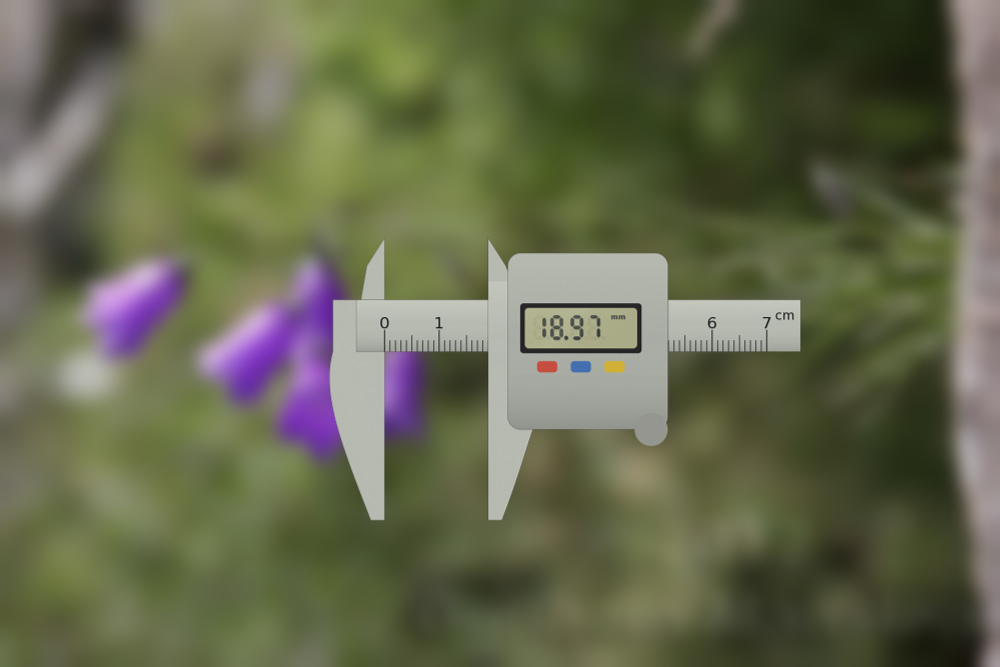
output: **18.97** mm
